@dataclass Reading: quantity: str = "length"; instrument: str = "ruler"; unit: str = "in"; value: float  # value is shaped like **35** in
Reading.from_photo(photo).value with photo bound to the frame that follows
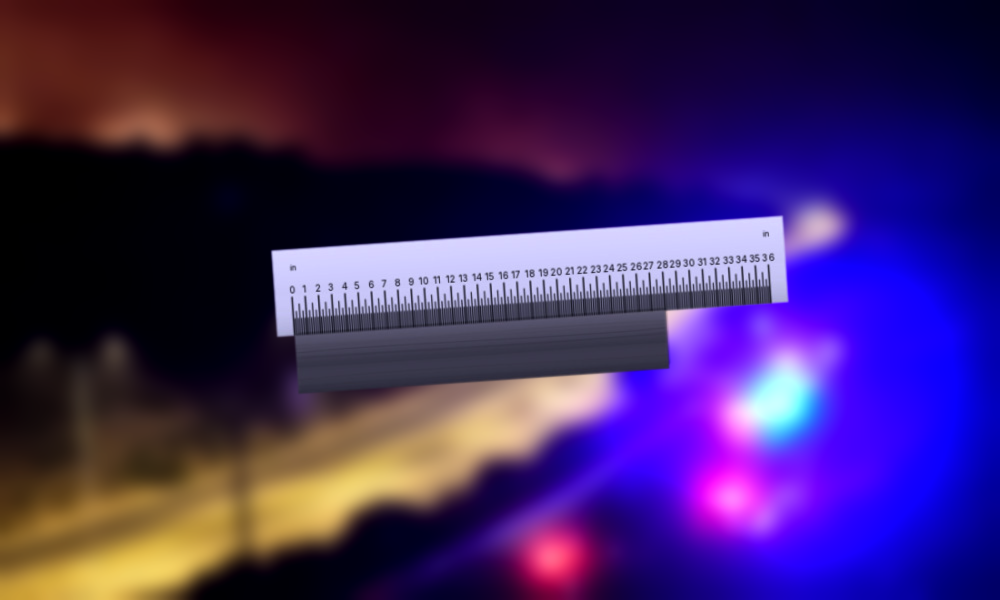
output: **28** in
